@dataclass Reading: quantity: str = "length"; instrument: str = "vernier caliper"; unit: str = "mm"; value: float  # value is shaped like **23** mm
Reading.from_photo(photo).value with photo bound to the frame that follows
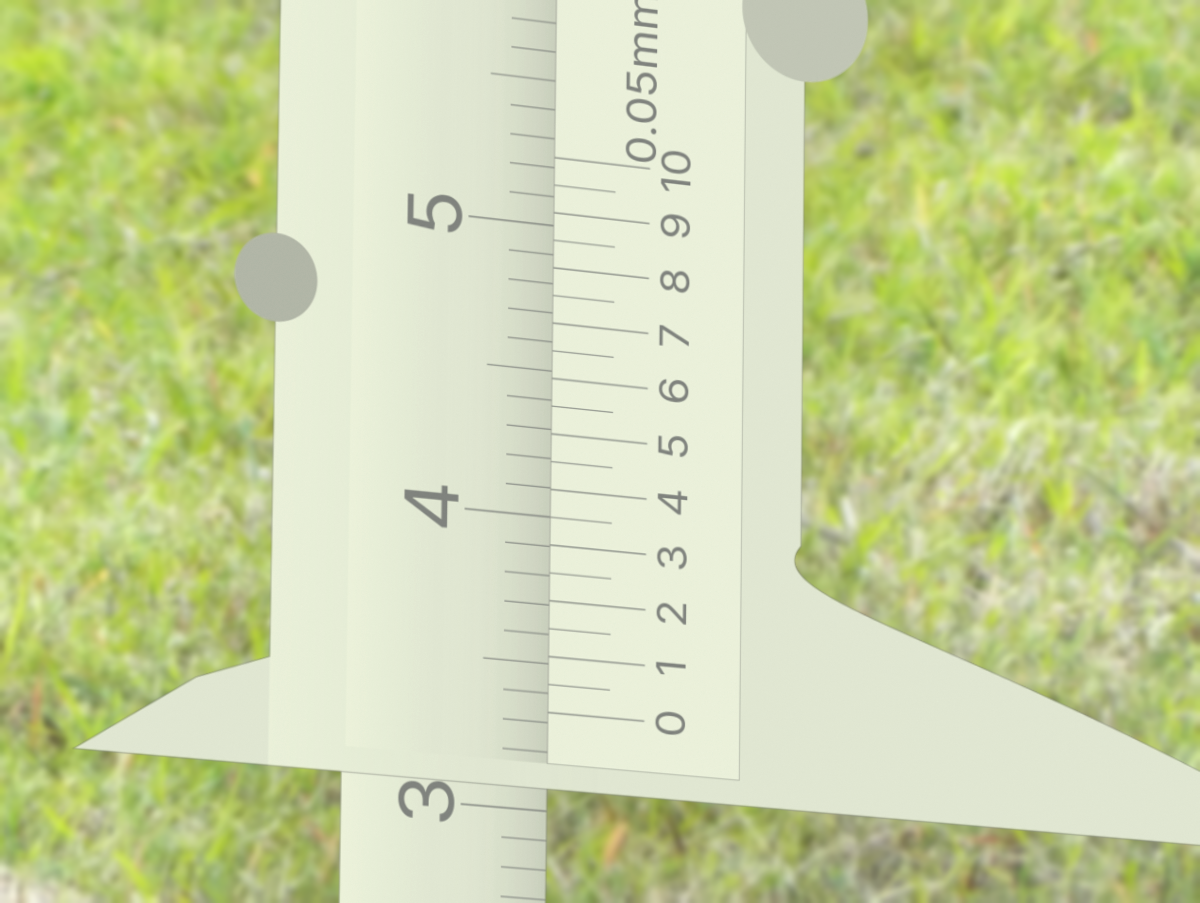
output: **33.35** mm
